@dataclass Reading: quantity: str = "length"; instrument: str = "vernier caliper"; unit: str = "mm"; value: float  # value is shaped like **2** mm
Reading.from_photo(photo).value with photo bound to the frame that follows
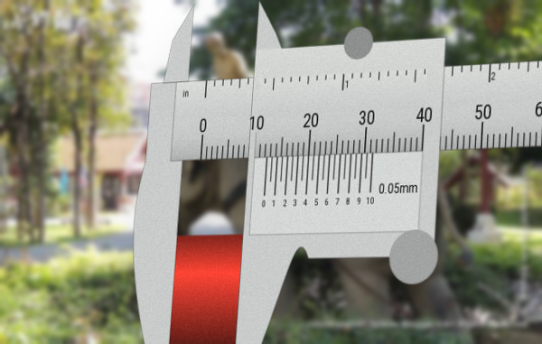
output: **12.4** mm
